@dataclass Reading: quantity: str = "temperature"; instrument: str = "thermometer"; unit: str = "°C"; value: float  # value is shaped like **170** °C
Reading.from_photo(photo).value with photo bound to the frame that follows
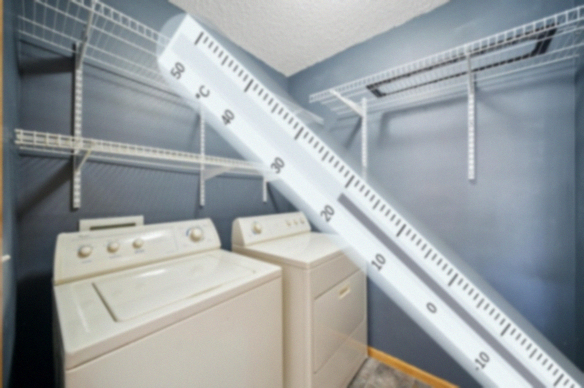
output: **20** °C
